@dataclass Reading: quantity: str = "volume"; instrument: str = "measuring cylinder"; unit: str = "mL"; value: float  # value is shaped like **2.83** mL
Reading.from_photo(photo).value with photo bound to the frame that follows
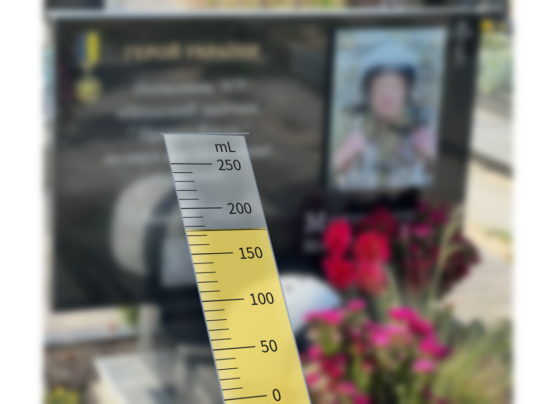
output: **175** mL
